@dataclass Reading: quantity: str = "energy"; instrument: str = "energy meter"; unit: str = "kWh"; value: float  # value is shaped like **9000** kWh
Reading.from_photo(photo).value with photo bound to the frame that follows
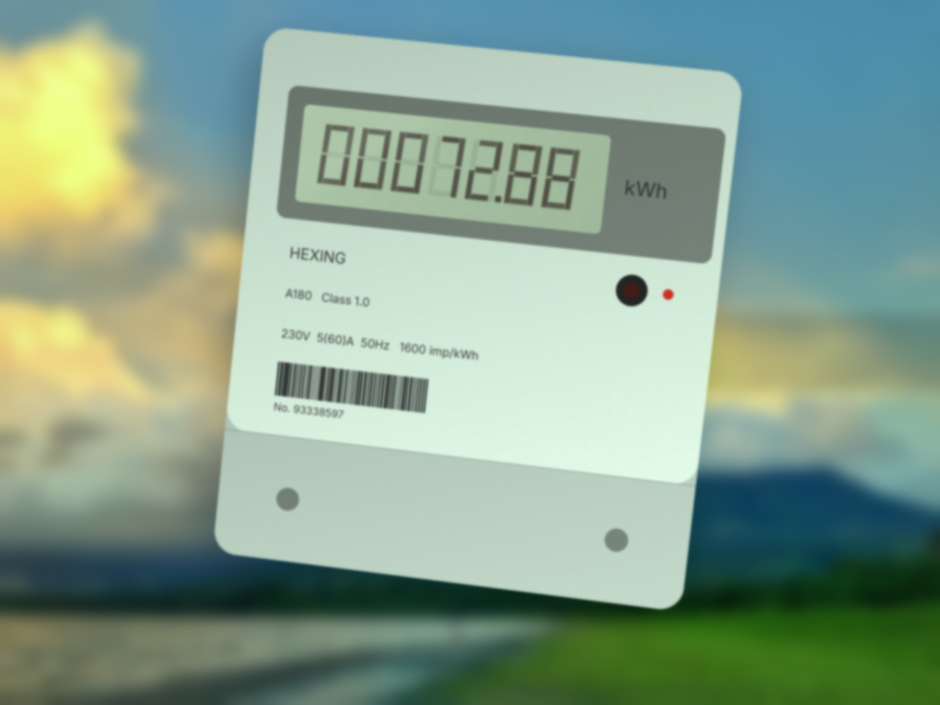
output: **72.88** kWh
